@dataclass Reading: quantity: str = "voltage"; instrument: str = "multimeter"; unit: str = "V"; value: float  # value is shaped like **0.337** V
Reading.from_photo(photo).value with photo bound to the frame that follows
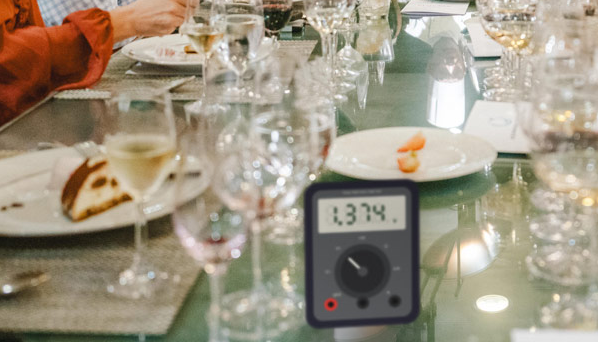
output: **1.374** V
